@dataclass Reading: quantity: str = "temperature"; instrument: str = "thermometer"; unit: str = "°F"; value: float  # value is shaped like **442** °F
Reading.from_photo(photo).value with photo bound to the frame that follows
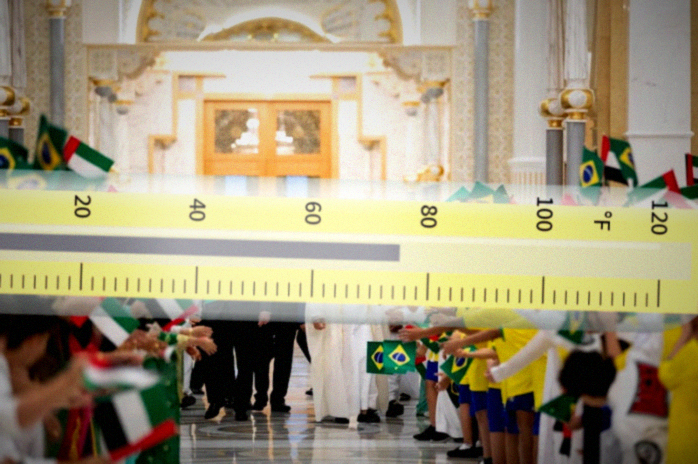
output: **75** °F
